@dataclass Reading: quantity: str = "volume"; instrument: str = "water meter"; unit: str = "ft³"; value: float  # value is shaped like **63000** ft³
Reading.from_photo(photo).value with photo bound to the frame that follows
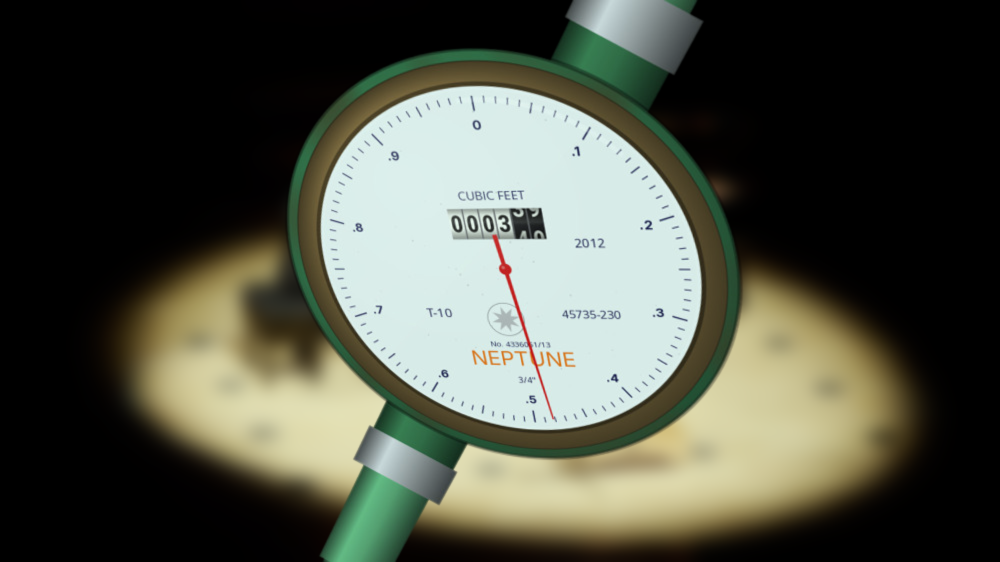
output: **339.48** ft³
